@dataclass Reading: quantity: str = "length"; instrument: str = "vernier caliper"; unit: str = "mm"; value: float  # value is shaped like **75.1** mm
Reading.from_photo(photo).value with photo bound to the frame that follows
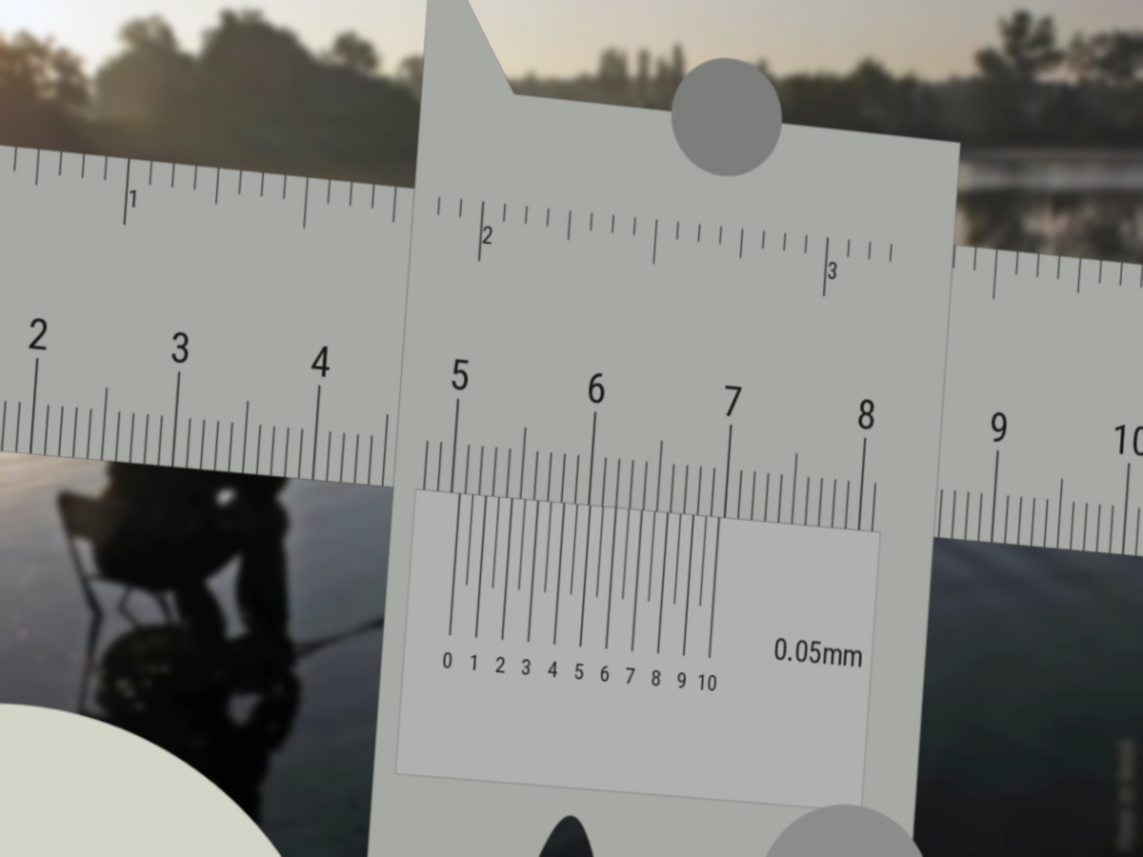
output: **50.6** mm
